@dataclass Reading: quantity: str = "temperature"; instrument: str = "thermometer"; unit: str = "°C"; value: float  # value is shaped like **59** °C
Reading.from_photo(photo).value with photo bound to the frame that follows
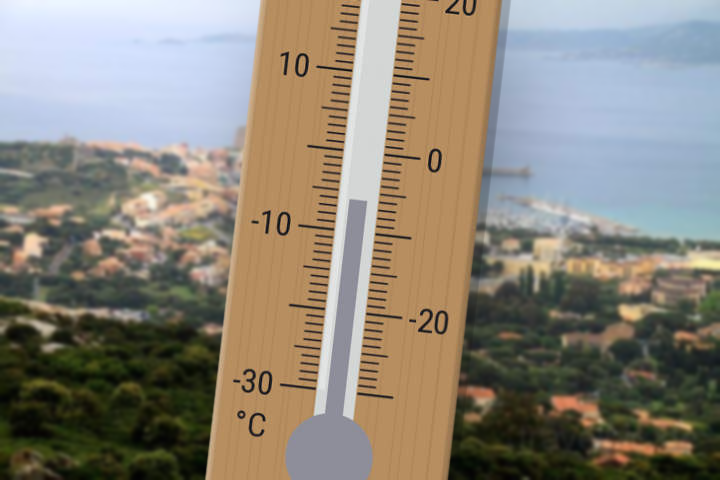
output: **-6** °C
